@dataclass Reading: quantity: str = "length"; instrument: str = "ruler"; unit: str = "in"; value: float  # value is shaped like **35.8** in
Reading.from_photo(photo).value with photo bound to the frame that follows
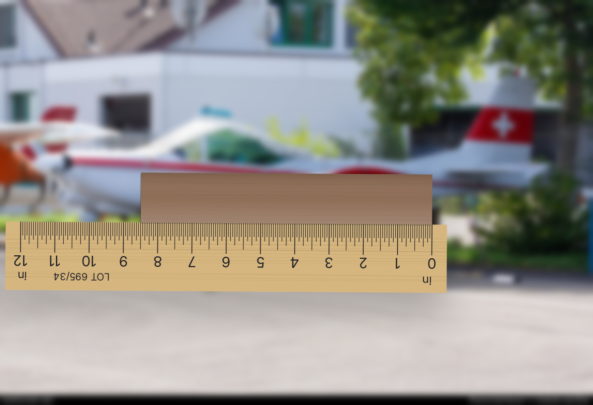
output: **8.5** in
